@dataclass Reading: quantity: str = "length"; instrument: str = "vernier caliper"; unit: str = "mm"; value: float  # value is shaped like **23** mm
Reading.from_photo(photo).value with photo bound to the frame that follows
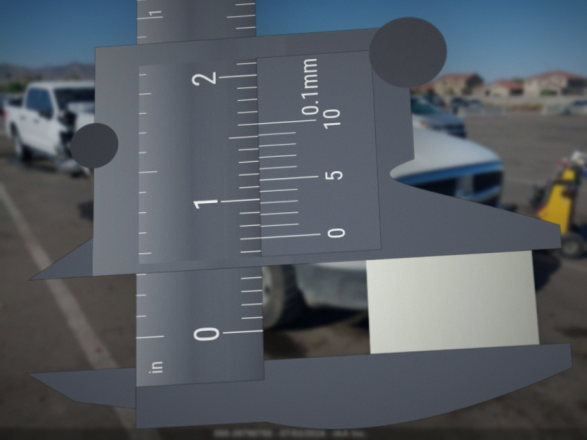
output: **7.0** mm
